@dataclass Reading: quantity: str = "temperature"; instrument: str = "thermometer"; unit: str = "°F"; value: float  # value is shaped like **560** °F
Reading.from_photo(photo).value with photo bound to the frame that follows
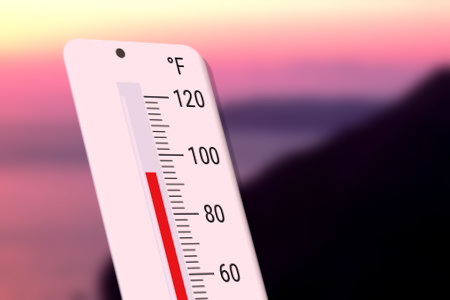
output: **94** °F
